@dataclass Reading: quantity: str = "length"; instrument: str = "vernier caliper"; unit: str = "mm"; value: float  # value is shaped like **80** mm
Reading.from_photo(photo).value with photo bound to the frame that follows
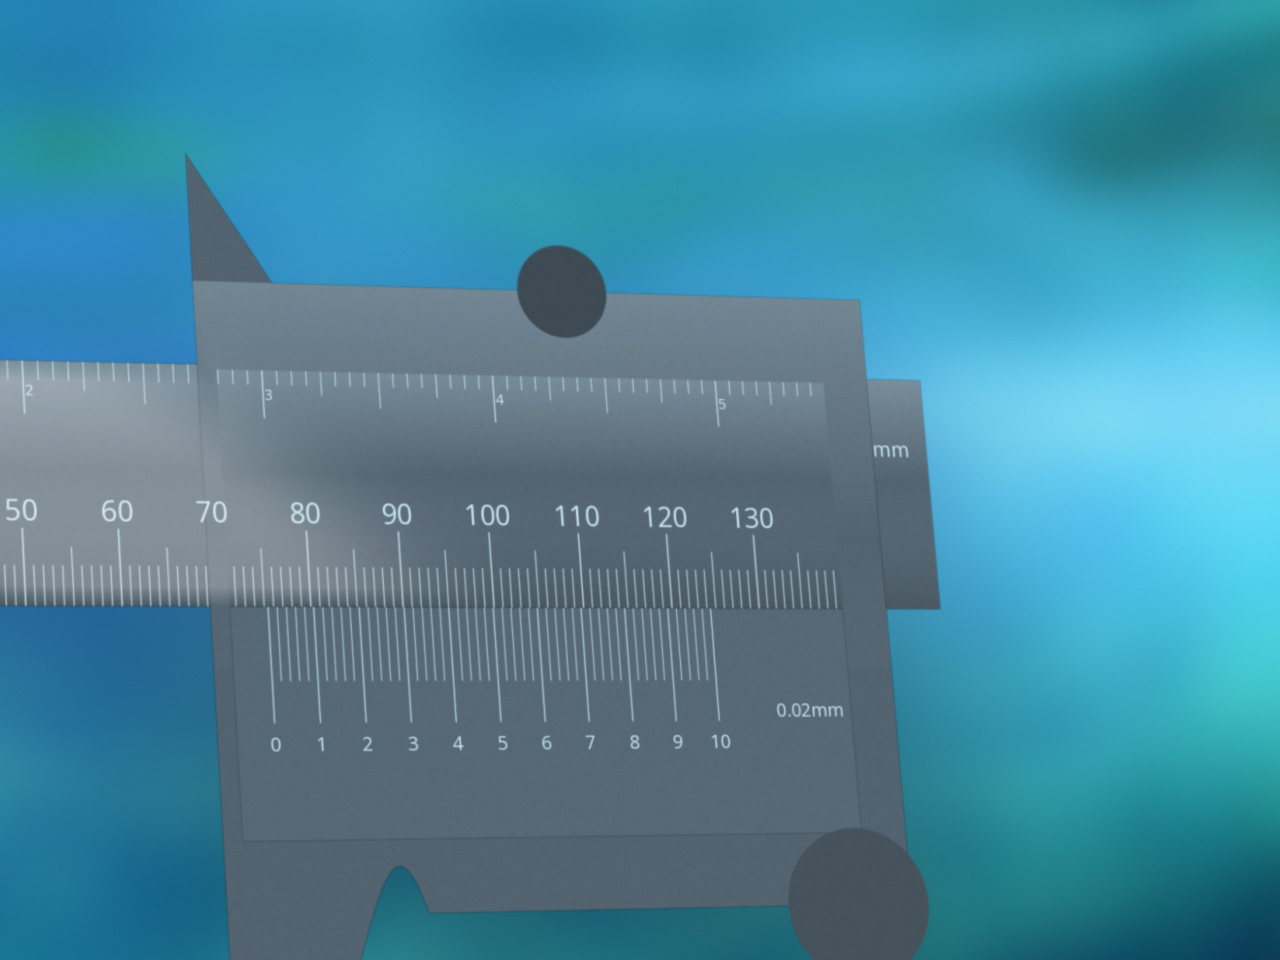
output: **75.4** mm
